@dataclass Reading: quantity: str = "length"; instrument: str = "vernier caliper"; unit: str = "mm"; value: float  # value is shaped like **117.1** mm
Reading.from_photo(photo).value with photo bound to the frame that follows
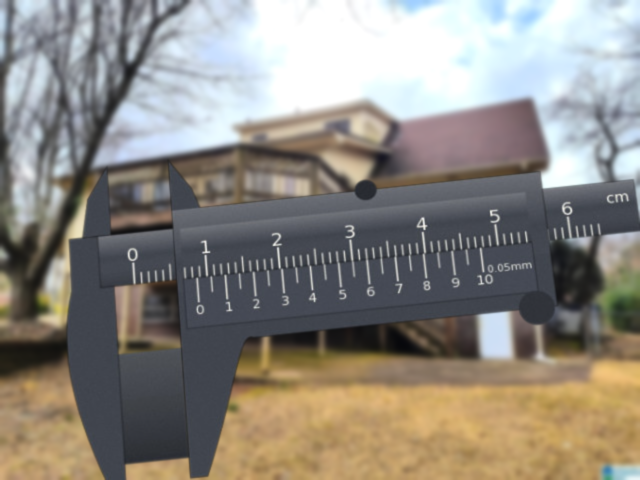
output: **8.6** mm
